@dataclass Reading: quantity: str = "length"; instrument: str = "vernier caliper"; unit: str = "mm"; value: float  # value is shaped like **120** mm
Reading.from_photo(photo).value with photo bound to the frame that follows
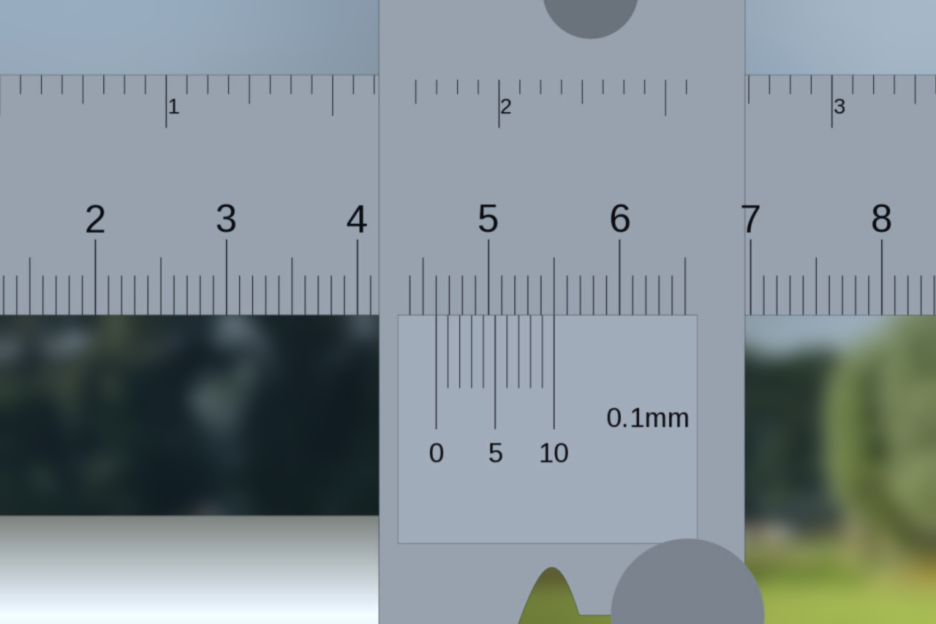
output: **46.0** mm
